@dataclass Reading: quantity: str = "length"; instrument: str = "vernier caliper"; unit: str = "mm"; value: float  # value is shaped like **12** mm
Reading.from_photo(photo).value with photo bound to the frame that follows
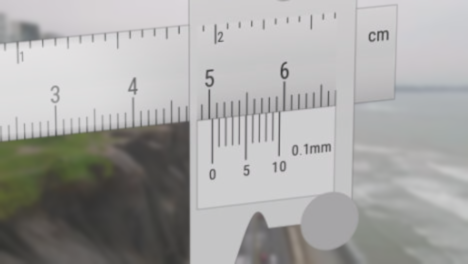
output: **50.4** mm
